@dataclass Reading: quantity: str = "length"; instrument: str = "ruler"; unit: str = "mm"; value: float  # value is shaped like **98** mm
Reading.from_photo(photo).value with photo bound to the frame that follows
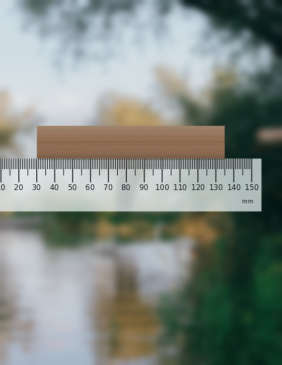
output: **105** mm
